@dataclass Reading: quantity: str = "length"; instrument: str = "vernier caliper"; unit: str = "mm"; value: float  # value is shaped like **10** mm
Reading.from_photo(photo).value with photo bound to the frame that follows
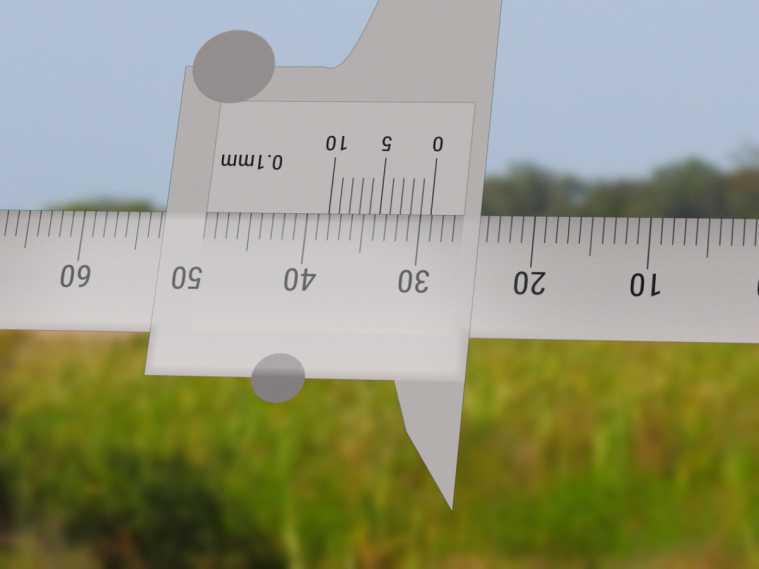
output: **29.1** mm
